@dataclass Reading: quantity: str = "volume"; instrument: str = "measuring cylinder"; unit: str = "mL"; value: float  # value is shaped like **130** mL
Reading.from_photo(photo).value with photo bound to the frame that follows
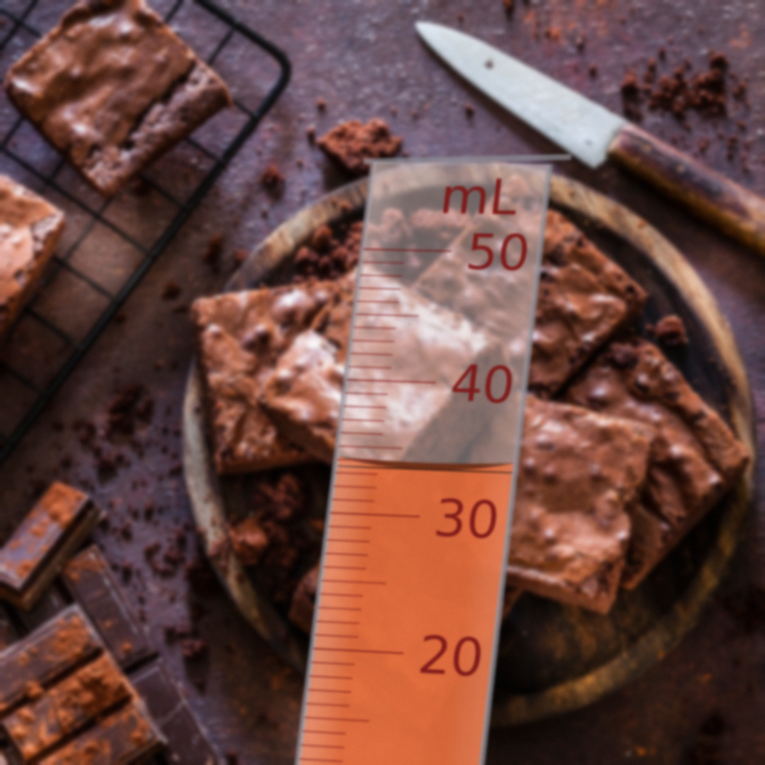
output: **33.5** mL
